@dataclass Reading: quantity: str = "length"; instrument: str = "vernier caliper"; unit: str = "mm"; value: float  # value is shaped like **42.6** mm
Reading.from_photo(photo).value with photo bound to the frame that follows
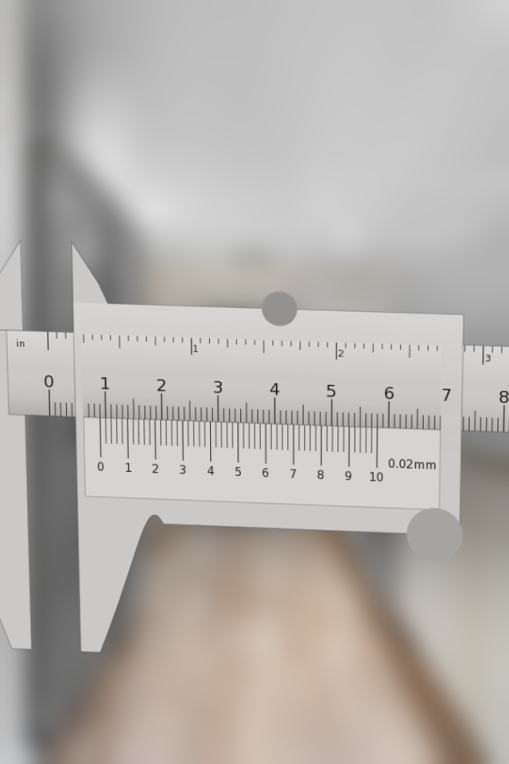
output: **9.0** mm
